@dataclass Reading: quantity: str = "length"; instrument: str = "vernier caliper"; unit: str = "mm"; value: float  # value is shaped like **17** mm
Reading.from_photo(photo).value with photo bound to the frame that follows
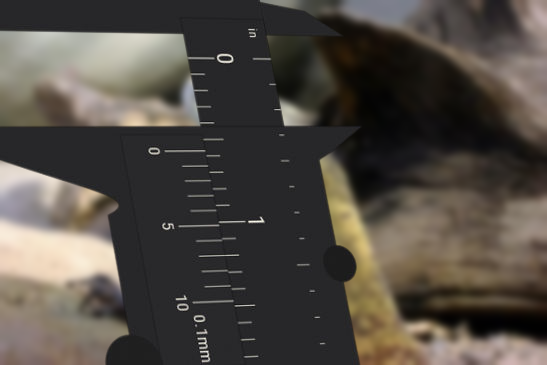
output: **5.7** mm
